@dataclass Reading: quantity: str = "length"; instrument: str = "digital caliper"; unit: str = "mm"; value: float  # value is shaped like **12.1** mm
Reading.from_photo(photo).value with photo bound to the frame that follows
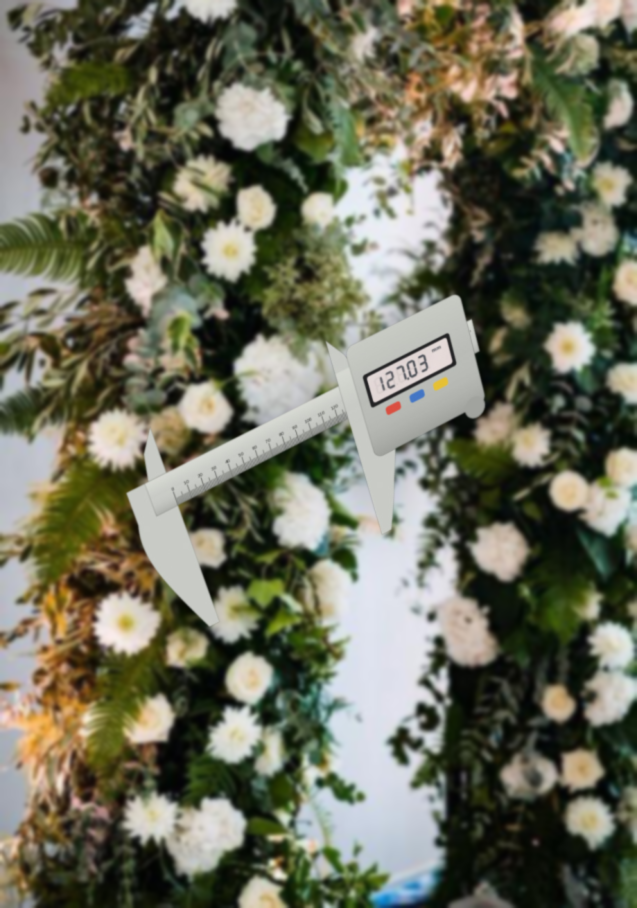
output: **127.03** mm
